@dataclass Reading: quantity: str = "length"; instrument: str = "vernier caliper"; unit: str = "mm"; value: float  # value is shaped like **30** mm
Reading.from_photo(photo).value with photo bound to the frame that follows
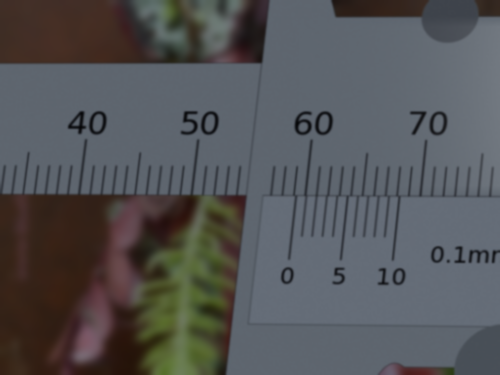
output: **59.2** mm
